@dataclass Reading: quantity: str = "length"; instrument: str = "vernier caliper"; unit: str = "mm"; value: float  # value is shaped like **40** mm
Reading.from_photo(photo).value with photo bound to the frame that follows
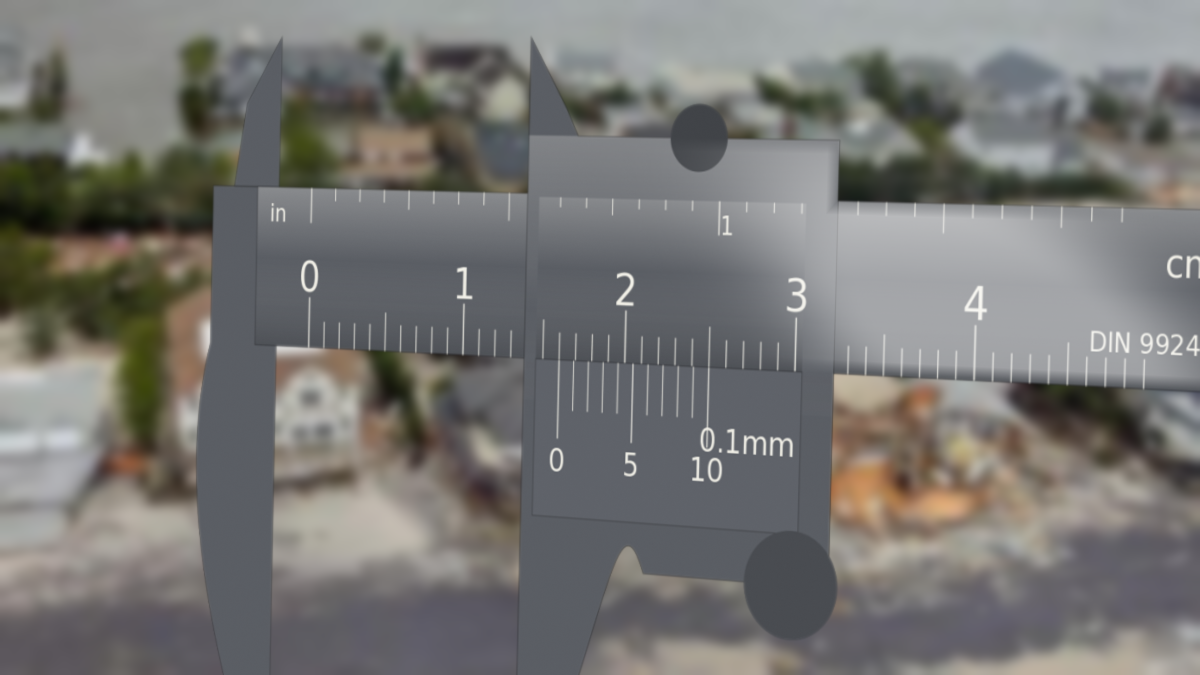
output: **16.0** mm
